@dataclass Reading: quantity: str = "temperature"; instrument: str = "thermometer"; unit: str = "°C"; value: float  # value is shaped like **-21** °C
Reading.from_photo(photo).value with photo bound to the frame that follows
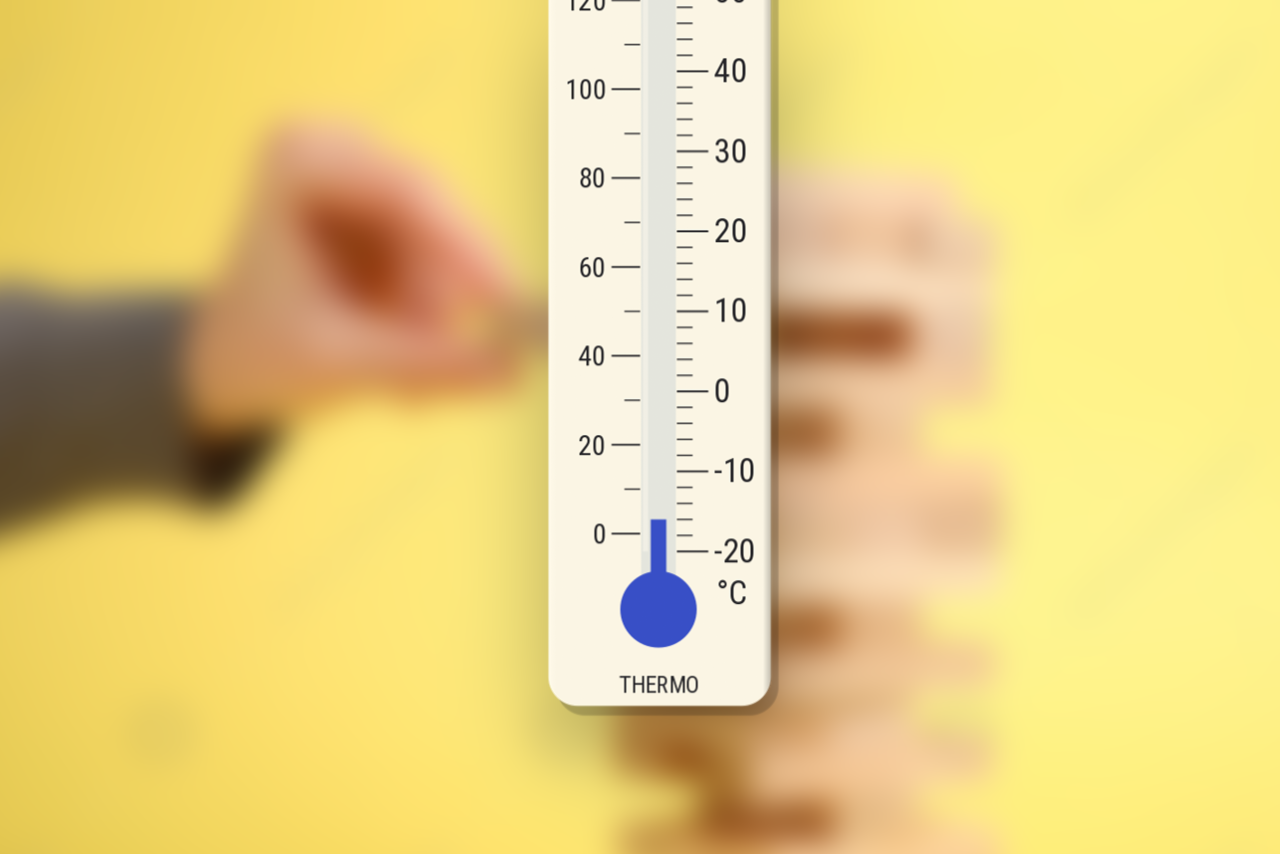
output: **-16** °C
